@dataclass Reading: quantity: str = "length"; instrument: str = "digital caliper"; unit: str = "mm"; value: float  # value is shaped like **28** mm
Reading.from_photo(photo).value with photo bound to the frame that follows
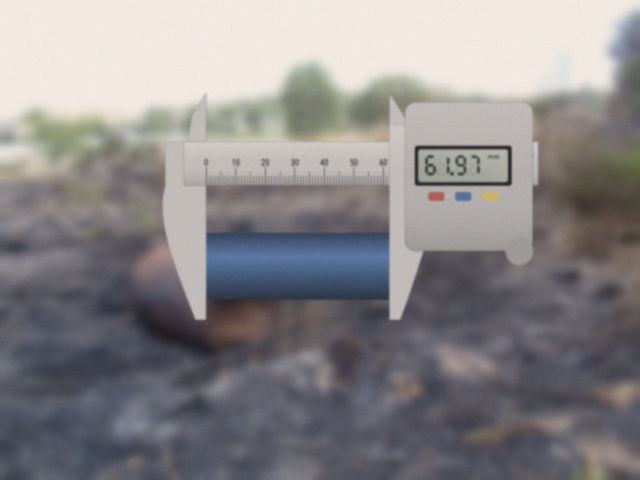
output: **61.97** mm
